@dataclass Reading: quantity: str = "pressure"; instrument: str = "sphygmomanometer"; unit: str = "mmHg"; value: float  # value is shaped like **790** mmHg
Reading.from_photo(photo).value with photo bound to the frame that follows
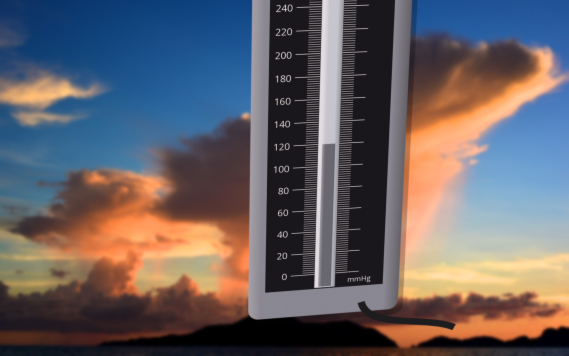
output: **120** mmHg
